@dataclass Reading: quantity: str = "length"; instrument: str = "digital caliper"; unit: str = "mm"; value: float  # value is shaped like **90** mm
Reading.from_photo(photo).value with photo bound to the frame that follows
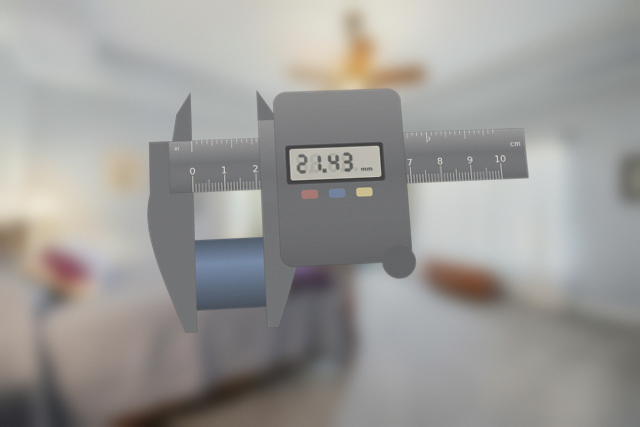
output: **21.43** mm
